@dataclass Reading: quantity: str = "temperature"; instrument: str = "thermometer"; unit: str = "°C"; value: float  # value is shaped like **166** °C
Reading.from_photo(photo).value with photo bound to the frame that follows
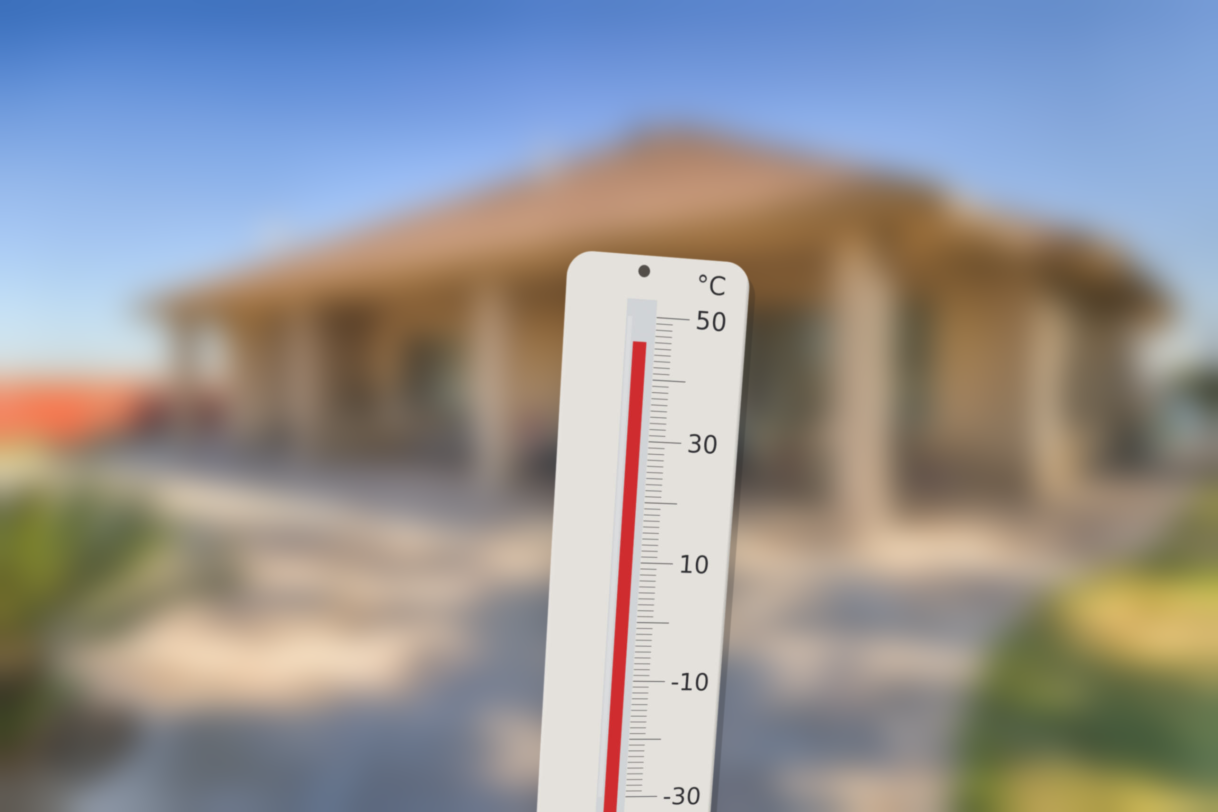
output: **46** °C
